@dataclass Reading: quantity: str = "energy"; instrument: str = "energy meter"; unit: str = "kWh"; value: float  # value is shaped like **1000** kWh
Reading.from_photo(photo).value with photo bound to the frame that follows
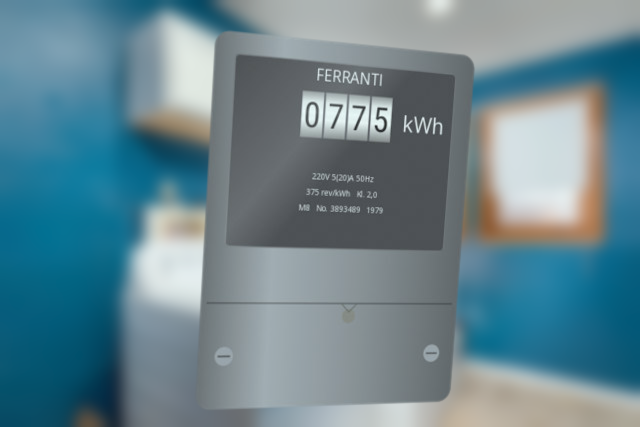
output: **775** kWh
